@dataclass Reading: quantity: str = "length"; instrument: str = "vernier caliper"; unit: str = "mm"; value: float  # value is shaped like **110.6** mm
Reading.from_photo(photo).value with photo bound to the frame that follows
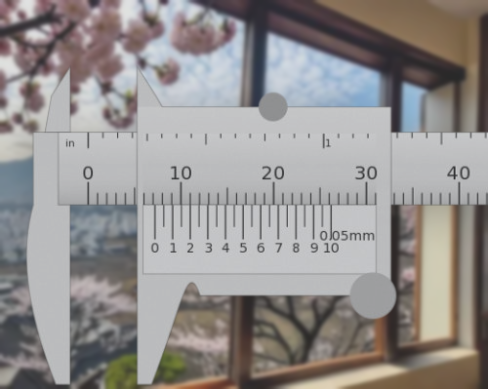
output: **7.2** mm
